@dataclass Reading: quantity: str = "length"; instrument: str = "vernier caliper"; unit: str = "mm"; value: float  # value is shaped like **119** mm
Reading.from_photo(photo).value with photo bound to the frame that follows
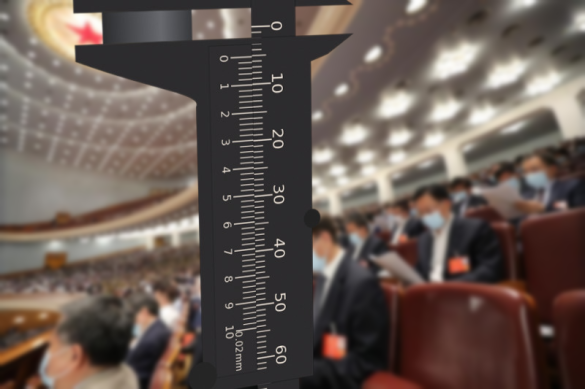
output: **5.2** mm
